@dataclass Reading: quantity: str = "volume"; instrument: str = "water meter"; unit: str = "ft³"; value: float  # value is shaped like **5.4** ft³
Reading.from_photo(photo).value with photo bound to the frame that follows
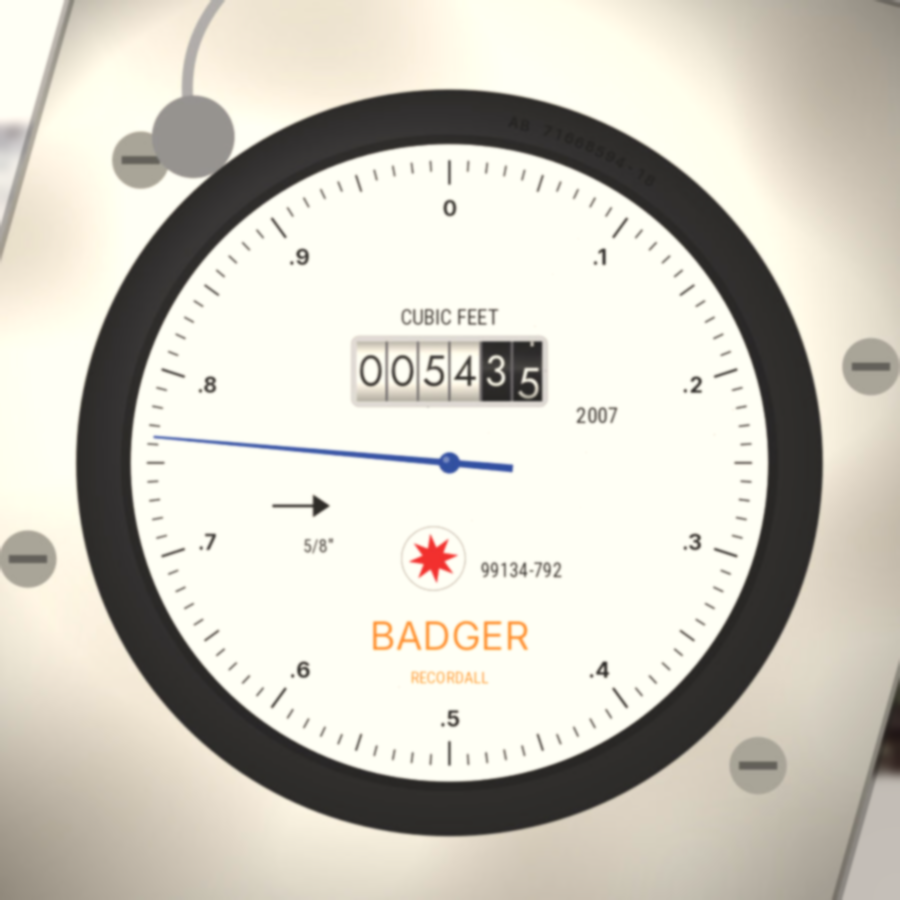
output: **5434.76** ft³
